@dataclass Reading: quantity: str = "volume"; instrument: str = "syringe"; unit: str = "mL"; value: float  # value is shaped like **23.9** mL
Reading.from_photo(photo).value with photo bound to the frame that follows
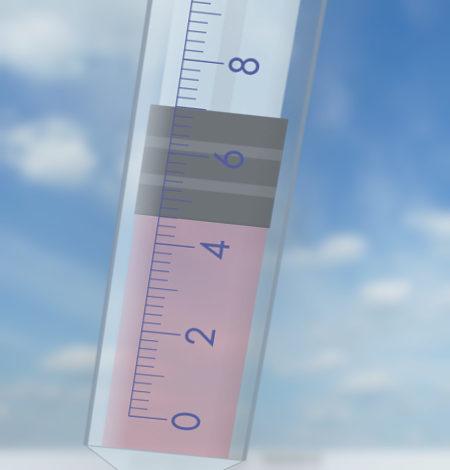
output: **4.6** mL
